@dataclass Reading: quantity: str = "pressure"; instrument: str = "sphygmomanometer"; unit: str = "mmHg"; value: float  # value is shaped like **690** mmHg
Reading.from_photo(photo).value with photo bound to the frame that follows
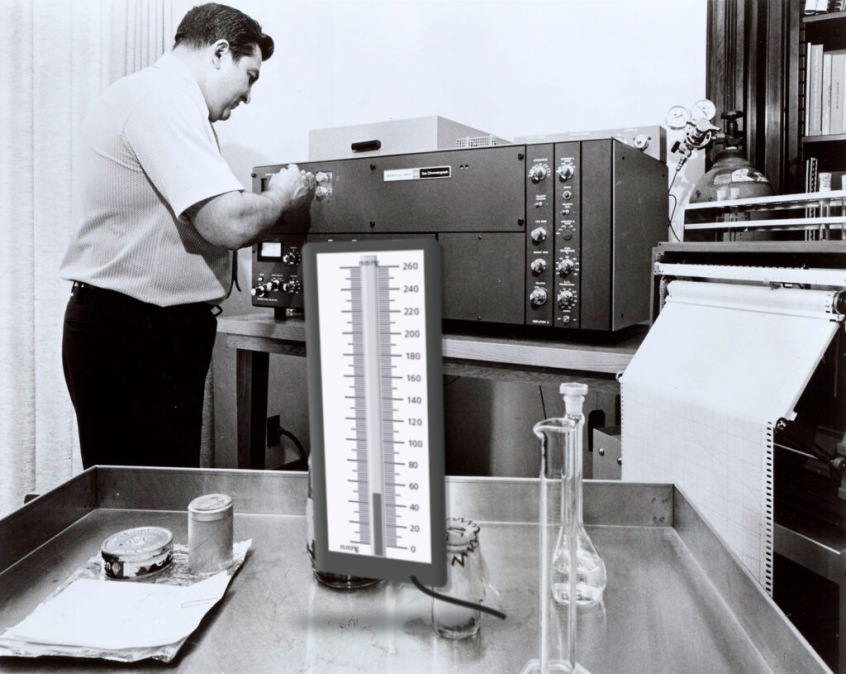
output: **50** mmHg
